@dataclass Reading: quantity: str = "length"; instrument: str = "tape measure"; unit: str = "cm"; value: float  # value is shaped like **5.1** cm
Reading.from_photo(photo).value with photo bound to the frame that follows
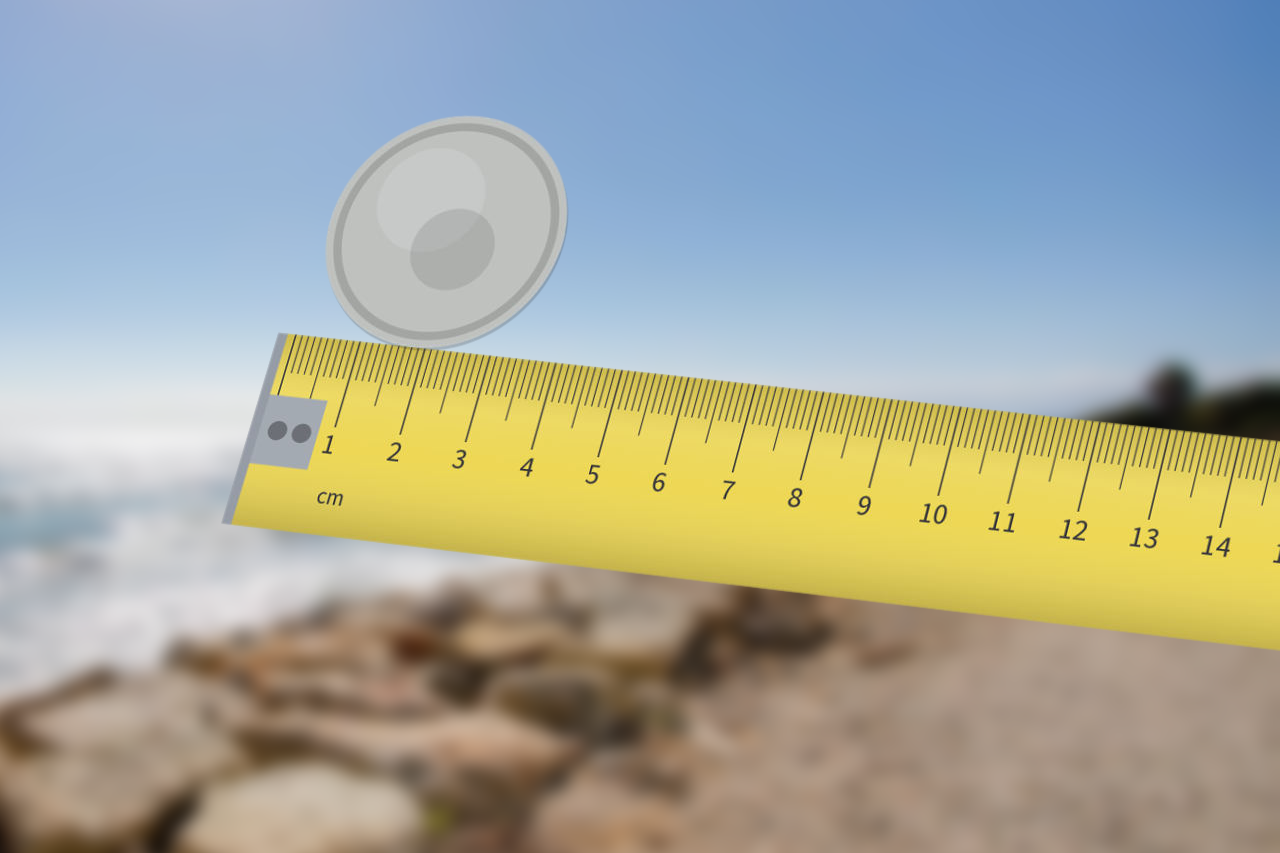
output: **3.6** cm
